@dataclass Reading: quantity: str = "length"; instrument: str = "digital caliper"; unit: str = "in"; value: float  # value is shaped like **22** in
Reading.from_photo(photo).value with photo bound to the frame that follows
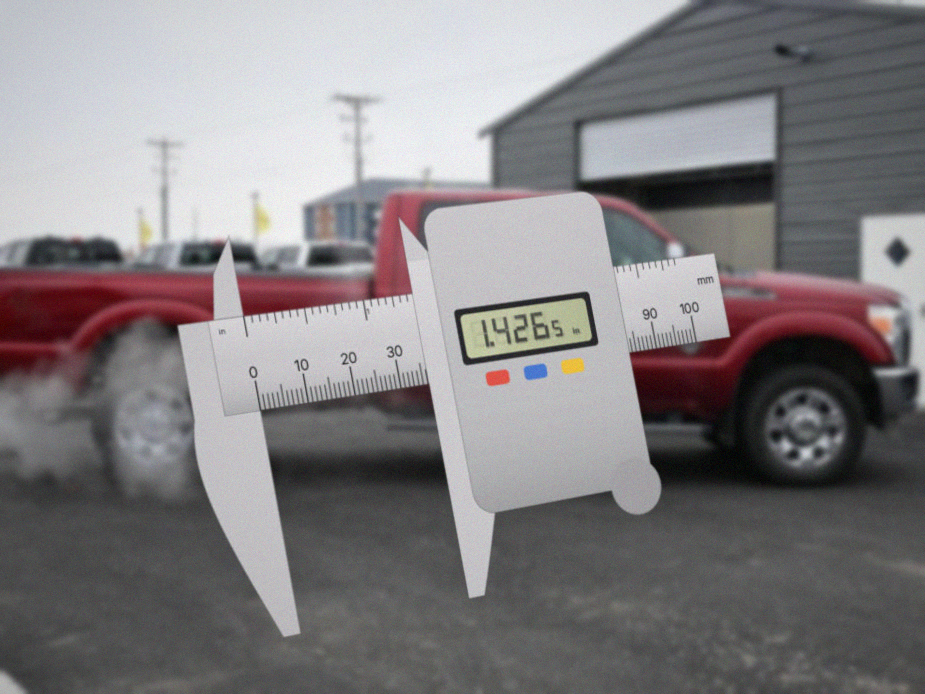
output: **1.4265** in
